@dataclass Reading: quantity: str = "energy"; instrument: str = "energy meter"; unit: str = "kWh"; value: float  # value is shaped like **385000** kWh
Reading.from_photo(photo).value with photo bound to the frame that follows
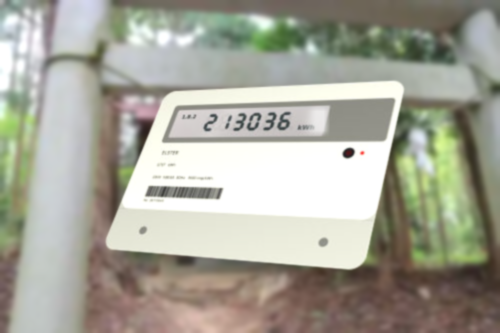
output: **213036** kWh
